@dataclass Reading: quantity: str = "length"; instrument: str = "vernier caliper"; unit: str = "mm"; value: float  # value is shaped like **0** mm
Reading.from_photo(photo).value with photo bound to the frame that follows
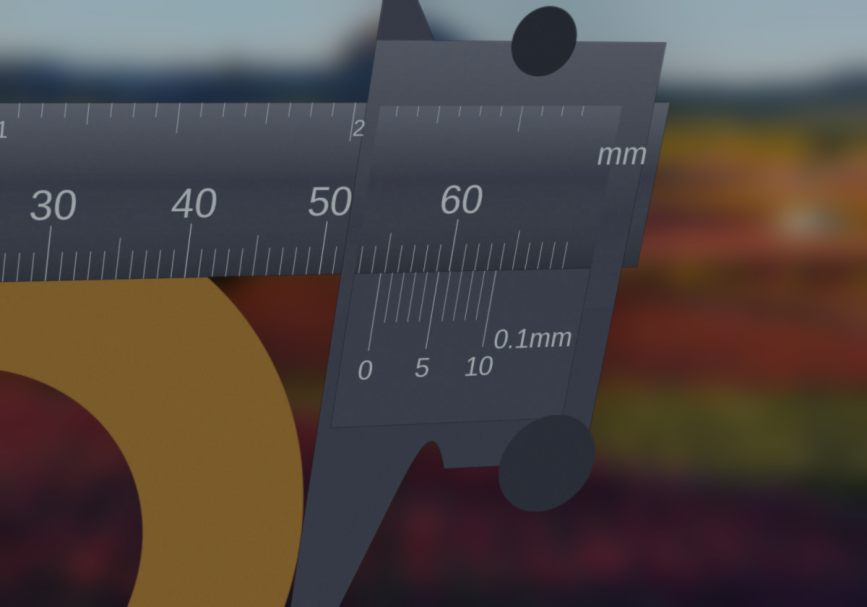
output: **54.7** mm
